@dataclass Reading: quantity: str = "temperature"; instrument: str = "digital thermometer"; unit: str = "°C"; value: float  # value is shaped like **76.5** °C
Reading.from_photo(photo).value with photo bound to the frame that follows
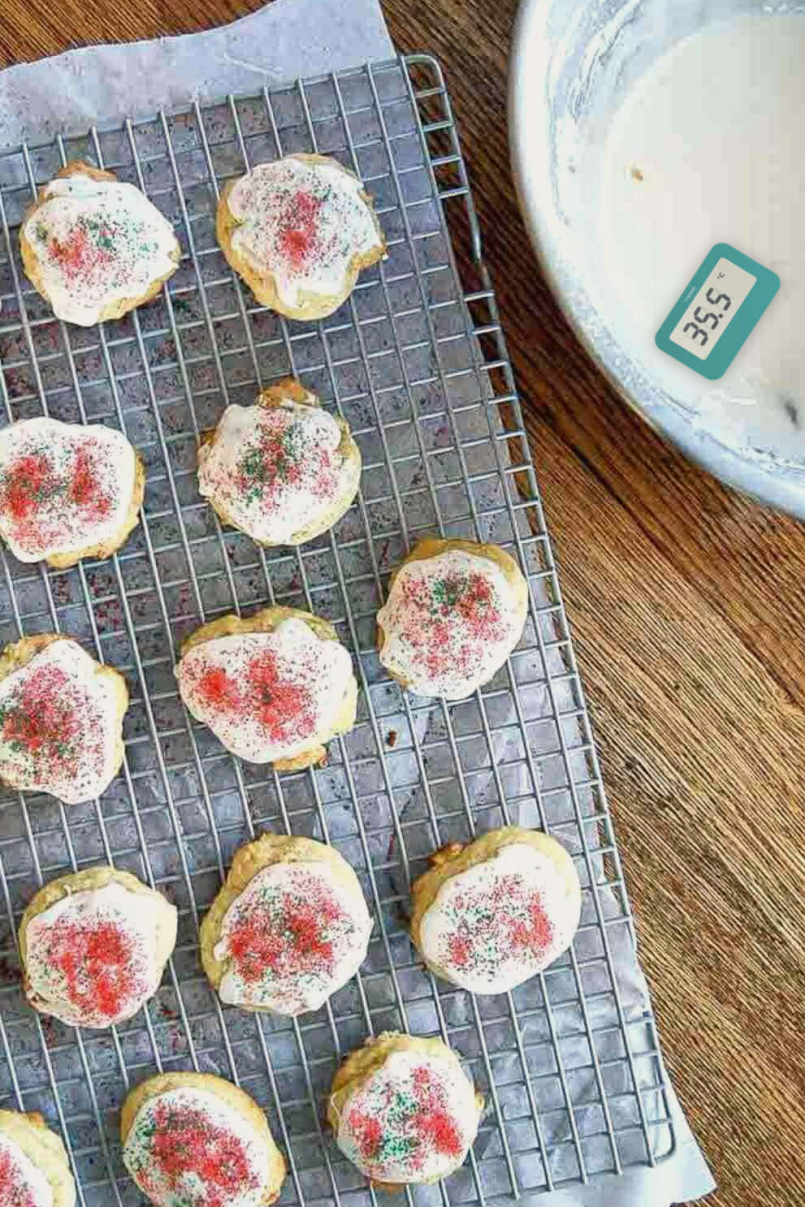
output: **35.5** °C
